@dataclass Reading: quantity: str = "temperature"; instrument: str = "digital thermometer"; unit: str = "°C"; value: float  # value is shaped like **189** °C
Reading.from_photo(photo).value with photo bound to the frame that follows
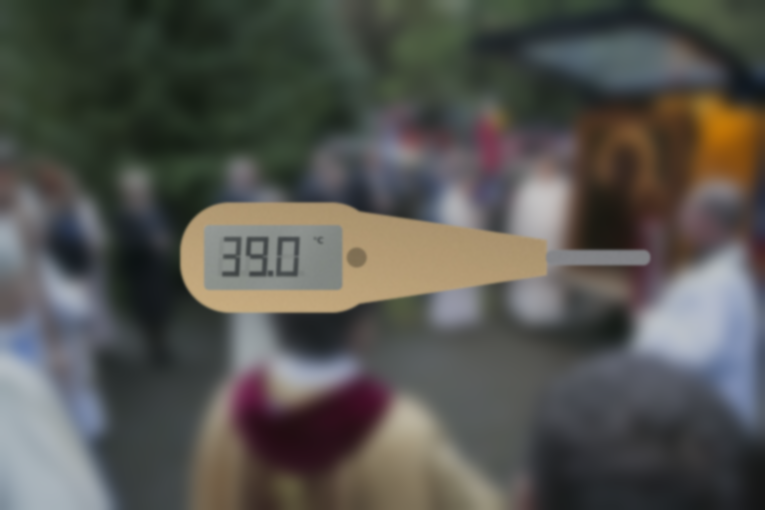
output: **39.0** °C
